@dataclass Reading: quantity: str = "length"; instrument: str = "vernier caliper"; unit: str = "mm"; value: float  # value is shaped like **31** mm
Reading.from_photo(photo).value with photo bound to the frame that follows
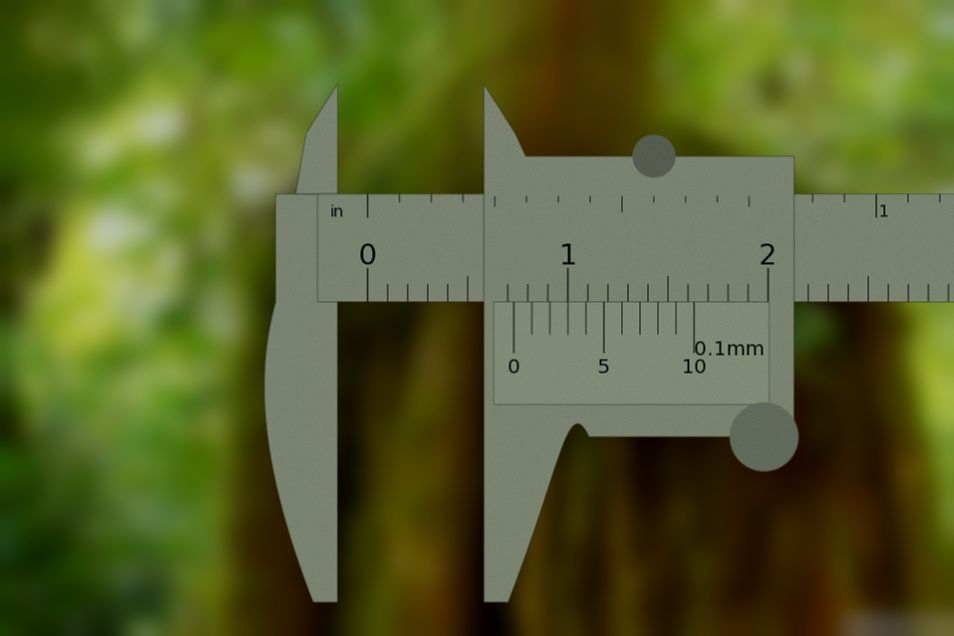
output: **7.3** mm
